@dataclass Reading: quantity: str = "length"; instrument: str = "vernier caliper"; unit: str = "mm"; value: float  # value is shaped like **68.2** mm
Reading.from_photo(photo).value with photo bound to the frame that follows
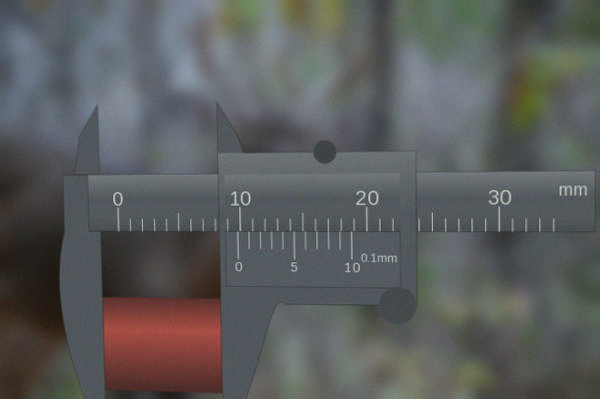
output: **9.8** mm
